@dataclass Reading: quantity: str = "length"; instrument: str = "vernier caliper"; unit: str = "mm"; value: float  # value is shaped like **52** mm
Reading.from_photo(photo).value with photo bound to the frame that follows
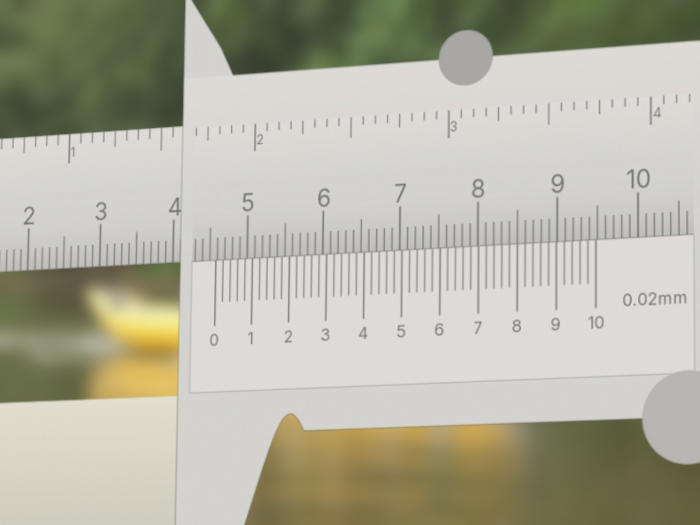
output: **45.8** mm
